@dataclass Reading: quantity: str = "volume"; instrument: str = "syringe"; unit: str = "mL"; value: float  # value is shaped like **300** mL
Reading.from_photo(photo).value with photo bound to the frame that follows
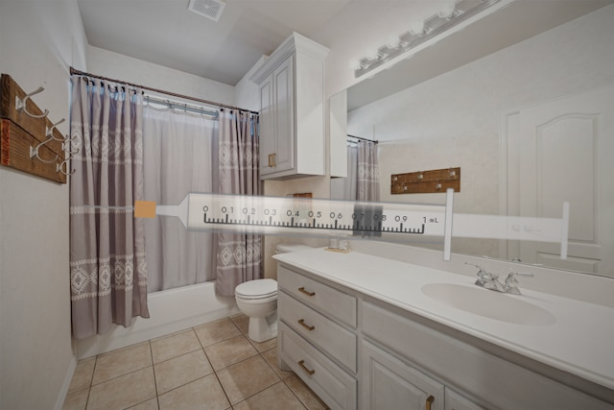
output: **0.68** mL
